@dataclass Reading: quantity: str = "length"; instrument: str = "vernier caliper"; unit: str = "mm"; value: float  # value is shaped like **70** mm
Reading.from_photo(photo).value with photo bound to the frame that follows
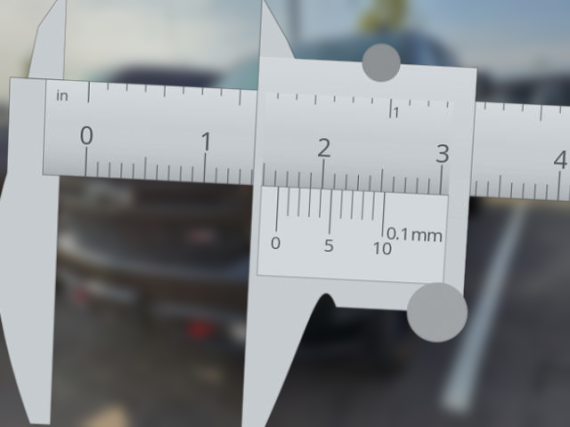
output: **16.3** mm
